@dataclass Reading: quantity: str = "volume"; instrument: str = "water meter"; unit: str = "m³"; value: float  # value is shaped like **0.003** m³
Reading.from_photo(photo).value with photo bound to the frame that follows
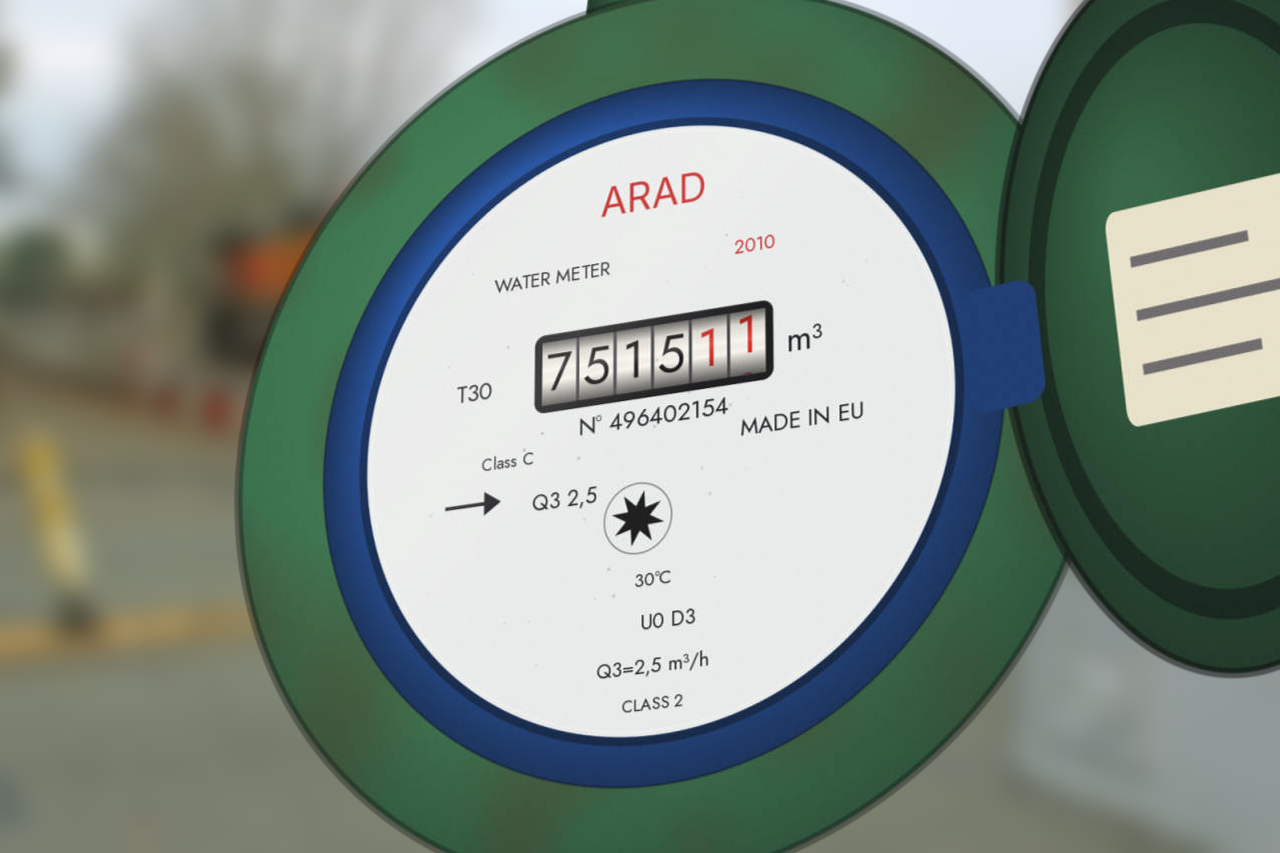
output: **7515.11** m³
